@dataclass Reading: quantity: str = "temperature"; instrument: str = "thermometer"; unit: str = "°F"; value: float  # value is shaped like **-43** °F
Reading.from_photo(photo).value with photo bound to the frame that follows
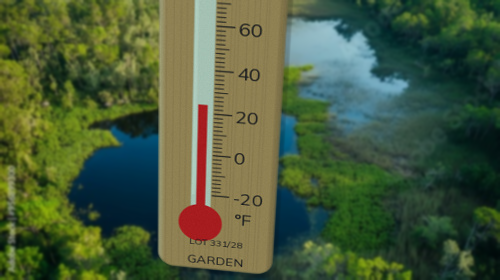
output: **24** °F
